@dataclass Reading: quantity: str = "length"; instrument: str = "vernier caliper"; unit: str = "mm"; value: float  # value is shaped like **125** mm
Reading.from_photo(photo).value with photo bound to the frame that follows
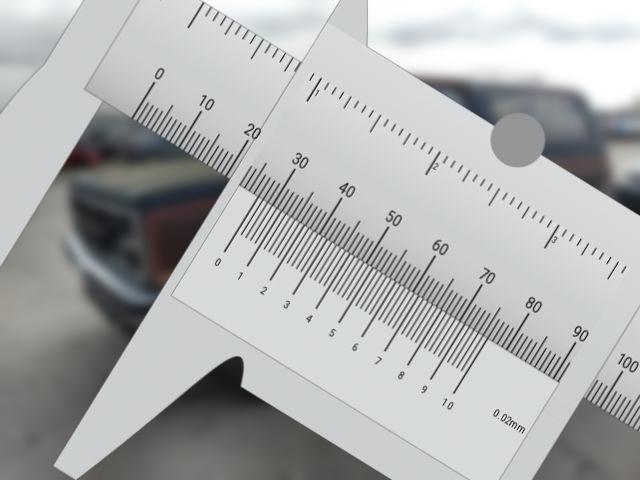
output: **27.0** mm
